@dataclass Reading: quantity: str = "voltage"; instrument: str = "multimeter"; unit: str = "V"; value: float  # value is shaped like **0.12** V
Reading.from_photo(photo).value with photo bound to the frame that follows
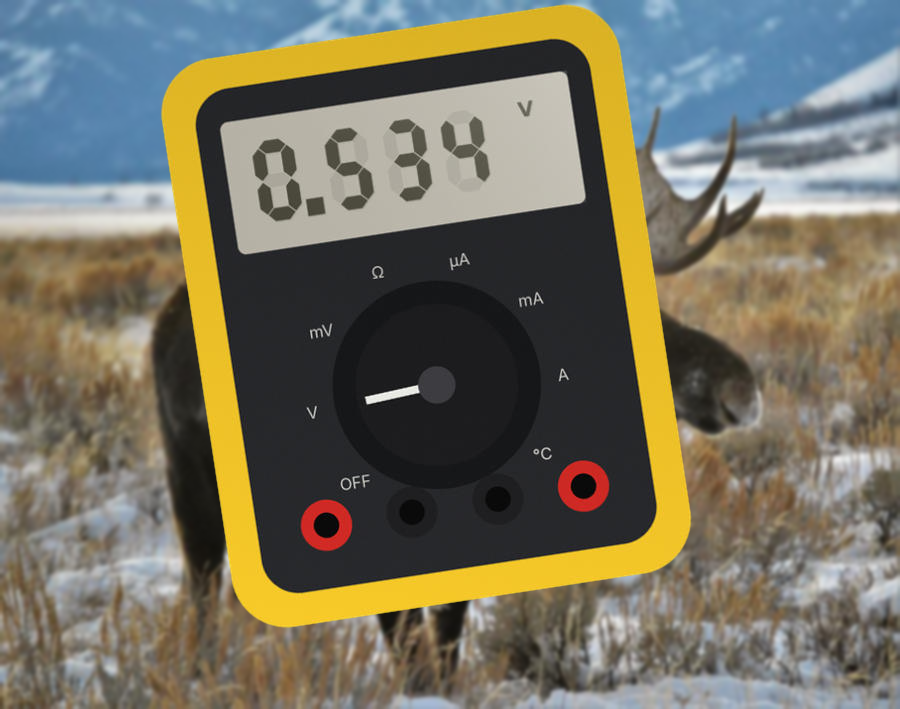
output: **0.534** V
